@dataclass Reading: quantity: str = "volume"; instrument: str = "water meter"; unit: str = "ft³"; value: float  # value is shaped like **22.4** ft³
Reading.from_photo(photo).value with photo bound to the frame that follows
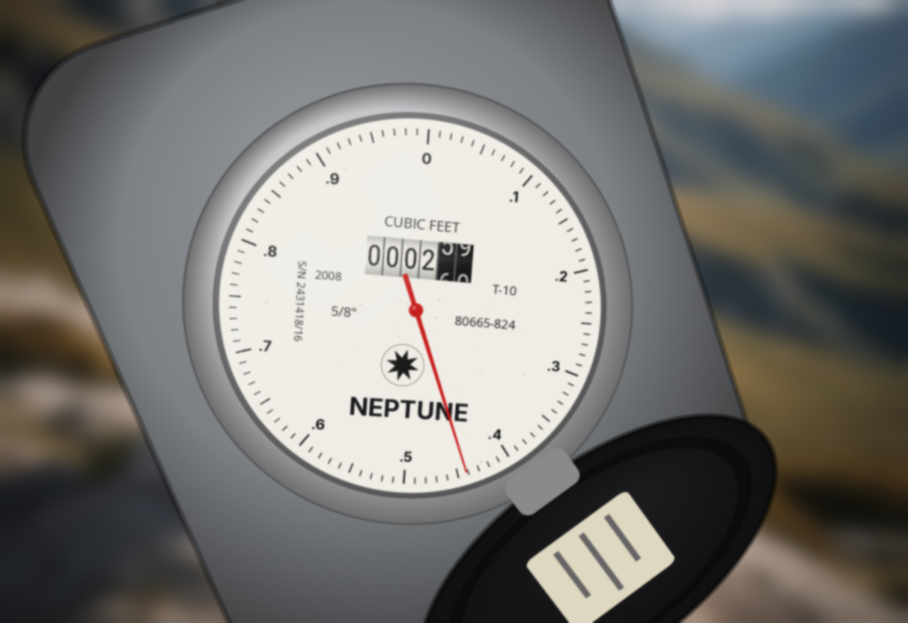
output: **259.44** ft³
